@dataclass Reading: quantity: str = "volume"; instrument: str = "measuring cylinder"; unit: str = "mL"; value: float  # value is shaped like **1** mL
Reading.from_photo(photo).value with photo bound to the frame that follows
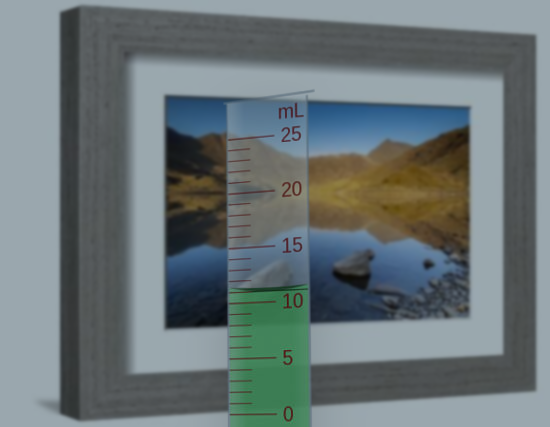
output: **11** mL
